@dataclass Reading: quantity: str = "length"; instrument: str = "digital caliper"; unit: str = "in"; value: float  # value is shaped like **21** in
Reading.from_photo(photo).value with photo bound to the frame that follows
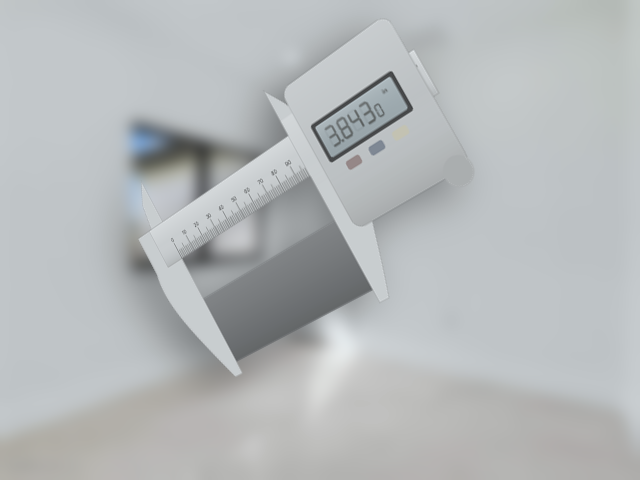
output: **3.8430** in
